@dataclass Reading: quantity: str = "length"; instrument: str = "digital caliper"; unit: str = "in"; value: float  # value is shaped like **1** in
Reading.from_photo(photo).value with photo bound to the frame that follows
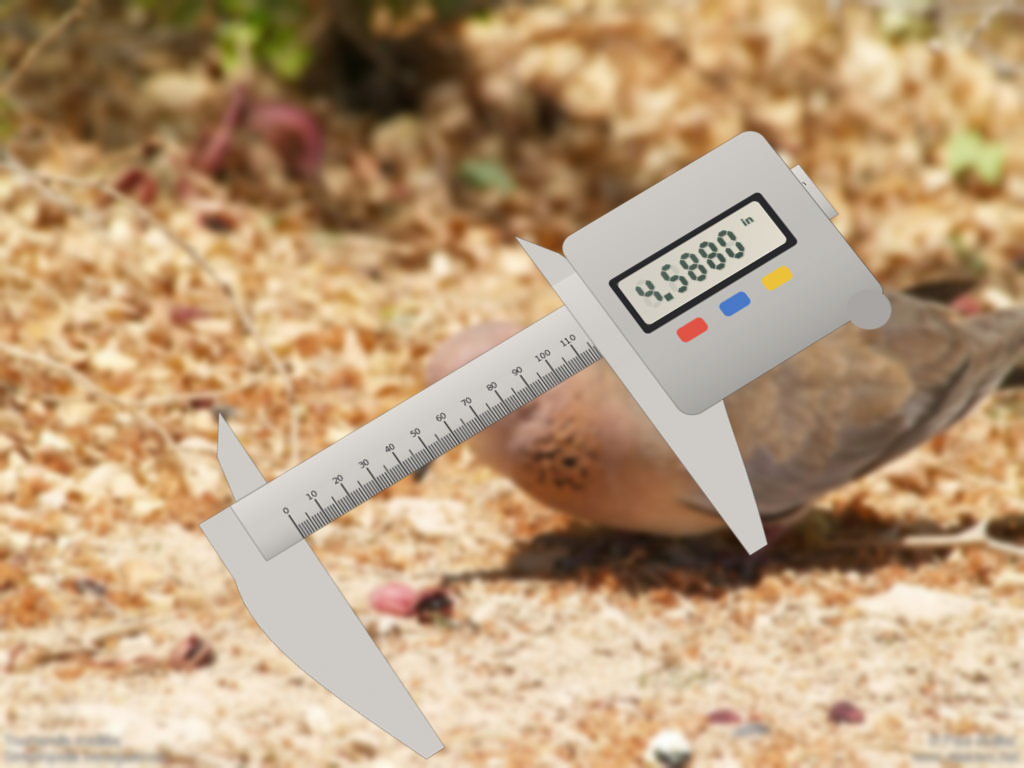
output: **4.5880** in
